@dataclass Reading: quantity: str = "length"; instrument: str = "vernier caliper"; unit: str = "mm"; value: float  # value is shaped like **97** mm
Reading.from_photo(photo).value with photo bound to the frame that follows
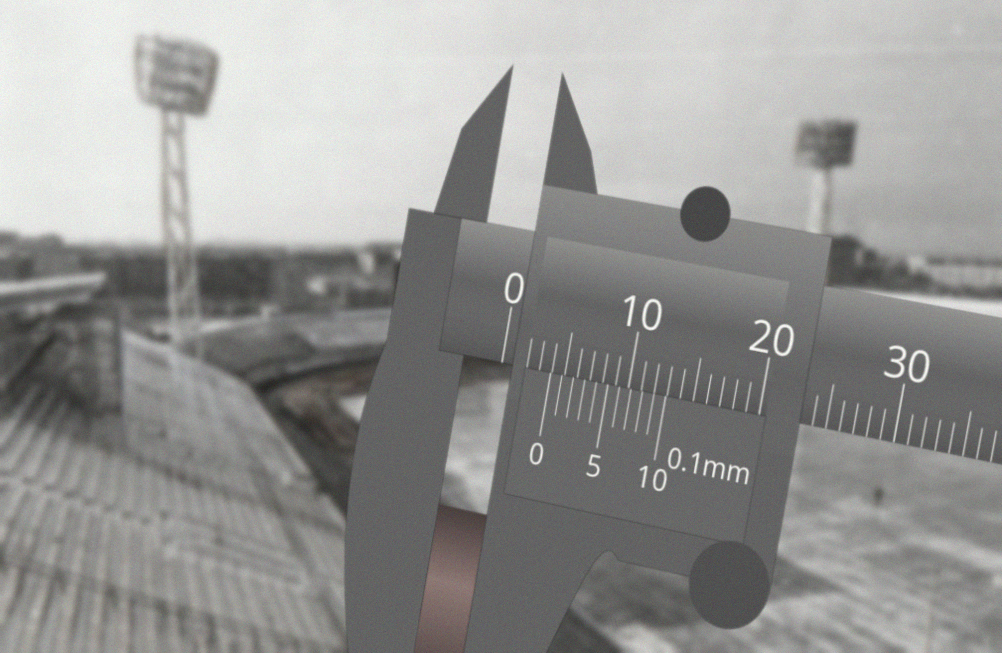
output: **3.9** mm
